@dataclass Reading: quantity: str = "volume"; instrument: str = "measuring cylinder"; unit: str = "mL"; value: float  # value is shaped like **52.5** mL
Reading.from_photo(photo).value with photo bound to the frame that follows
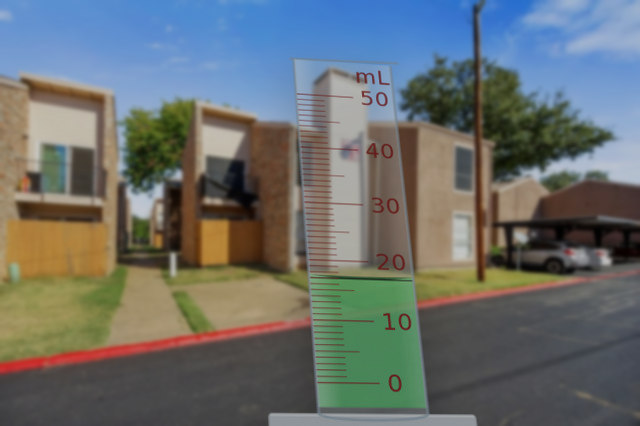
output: **17** mL
